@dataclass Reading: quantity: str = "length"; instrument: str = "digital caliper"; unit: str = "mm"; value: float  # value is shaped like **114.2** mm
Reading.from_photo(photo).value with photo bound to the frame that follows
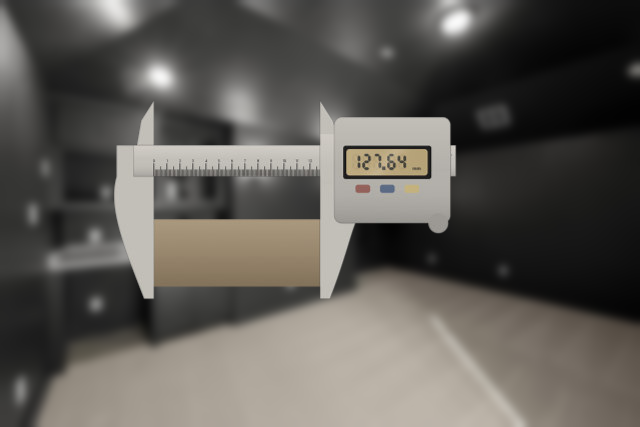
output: **127.64** mm
